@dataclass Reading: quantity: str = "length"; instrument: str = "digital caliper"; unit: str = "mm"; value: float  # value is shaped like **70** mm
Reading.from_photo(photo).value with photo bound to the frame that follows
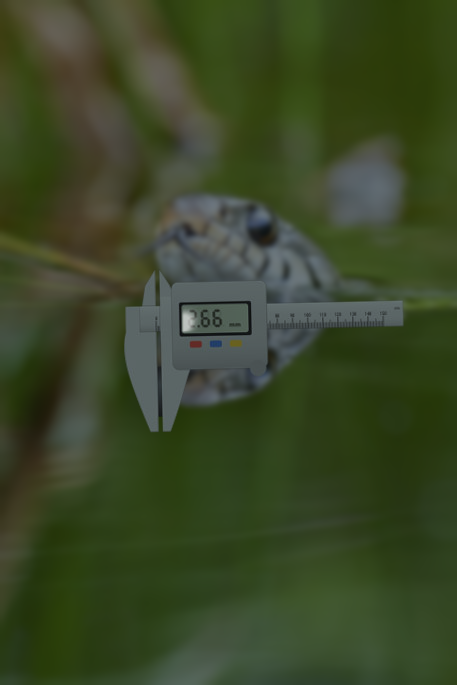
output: **2.66** mm
